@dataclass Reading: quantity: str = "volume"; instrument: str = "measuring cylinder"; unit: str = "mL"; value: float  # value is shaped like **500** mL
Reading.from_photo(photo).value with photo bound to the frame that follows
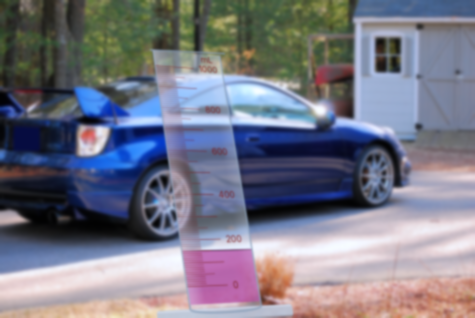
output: **150** mL
